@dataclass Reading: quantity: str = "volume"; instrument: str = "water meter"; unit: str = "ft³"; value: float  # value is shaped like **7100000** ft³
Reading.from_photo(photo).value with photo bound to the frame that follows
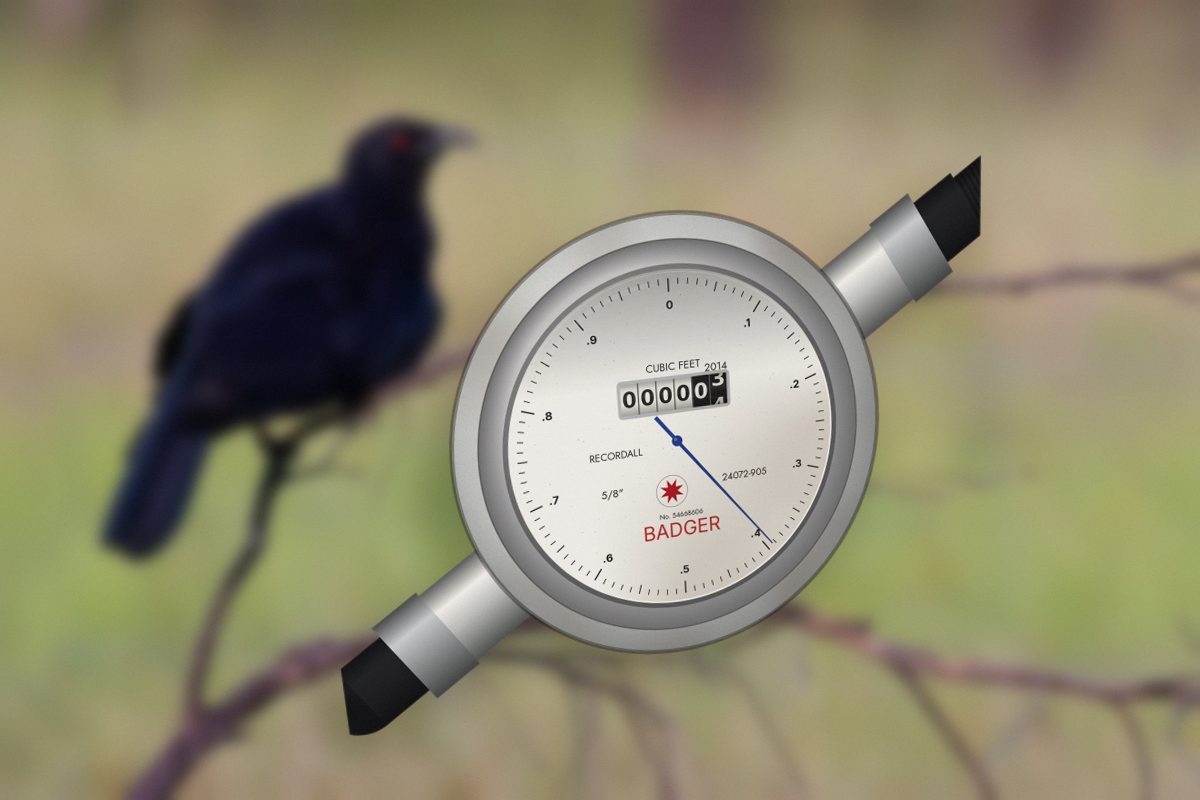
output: **3.39** ft³
